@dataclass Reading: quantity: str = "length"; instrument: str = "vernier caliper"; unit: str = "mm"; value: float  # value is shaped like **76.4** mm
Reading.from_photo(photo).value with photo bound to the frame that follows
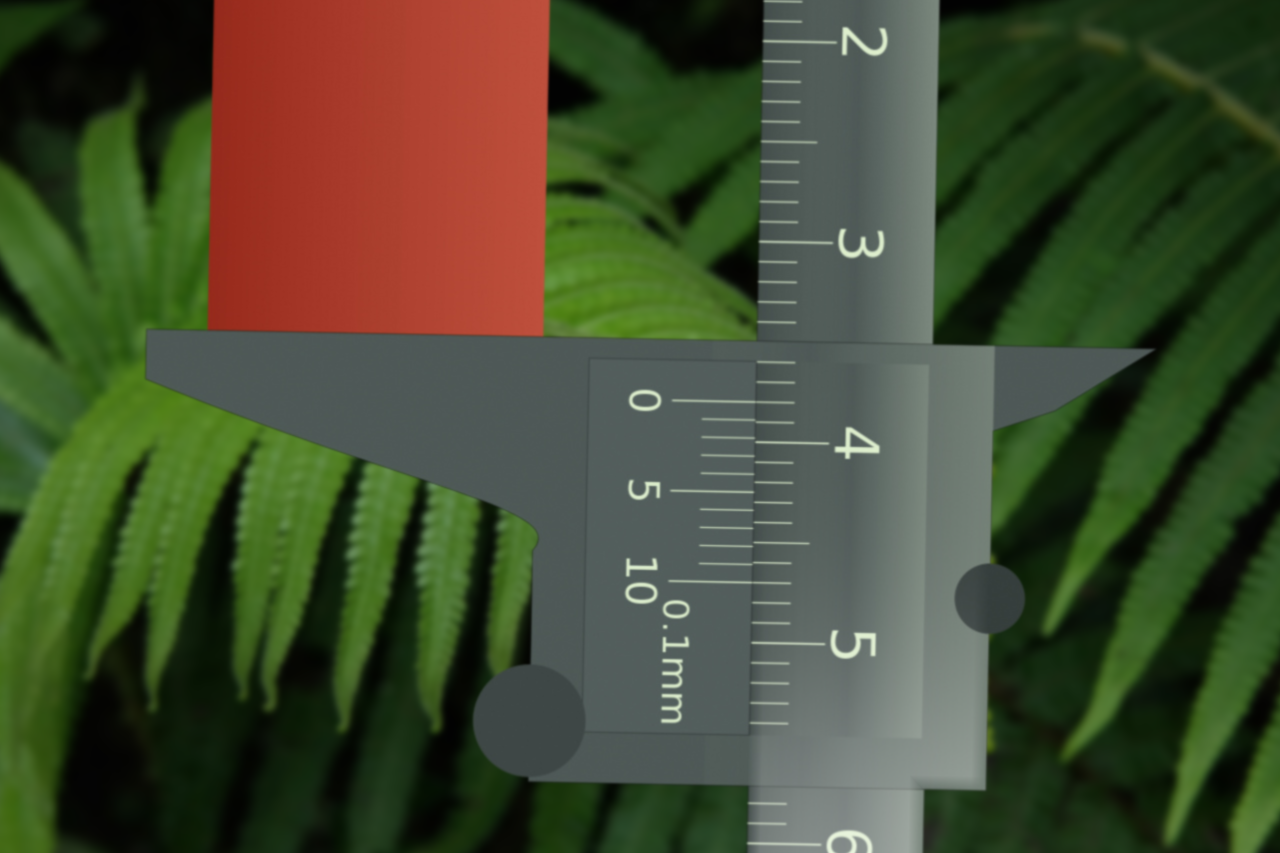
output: **38.0** mm
